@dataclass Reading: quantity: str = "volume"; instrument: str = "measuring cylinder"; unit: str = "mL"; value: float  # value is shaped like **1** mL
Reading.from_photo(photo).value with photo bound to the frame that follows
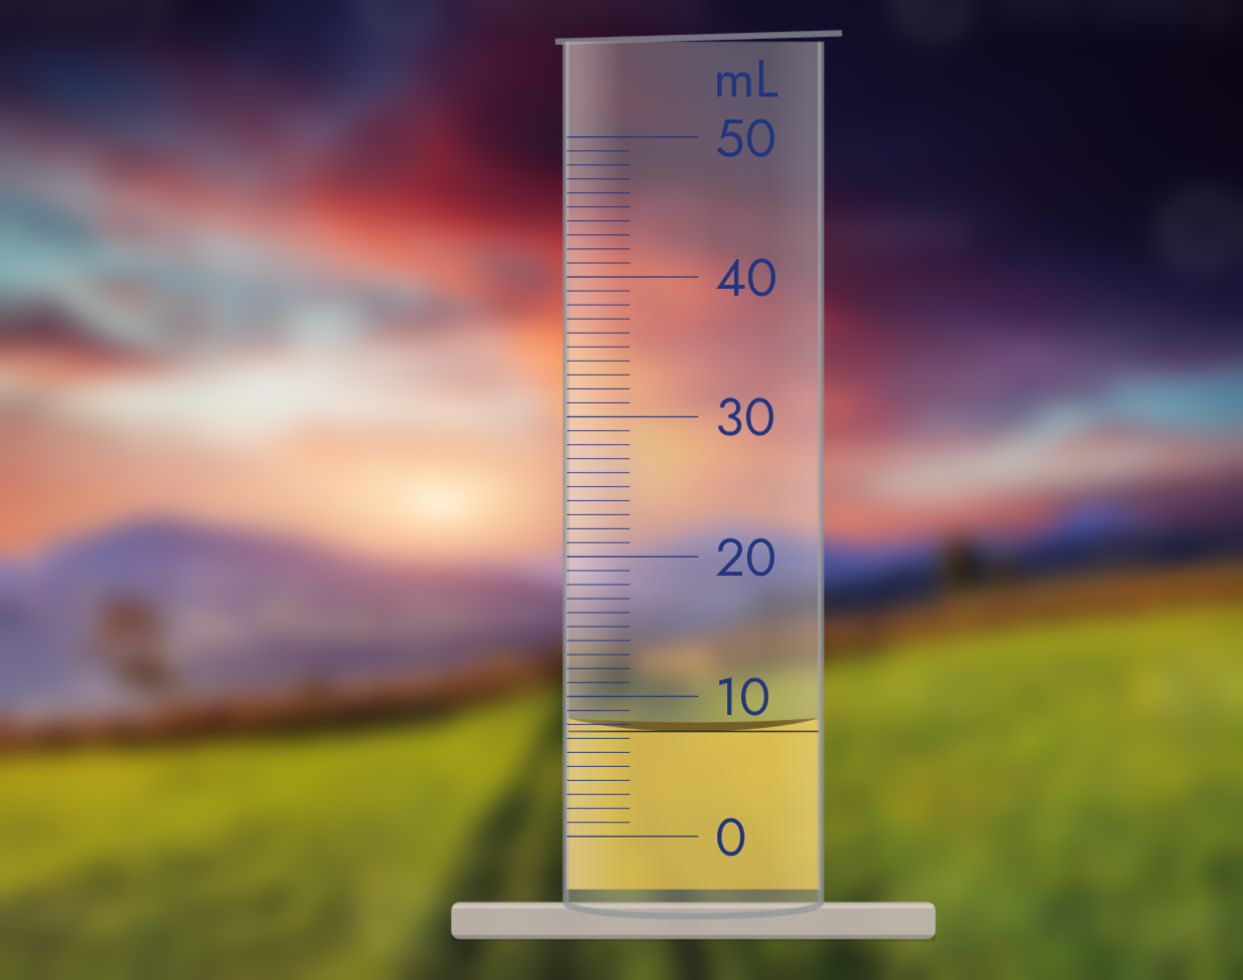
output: **7.5** mL
